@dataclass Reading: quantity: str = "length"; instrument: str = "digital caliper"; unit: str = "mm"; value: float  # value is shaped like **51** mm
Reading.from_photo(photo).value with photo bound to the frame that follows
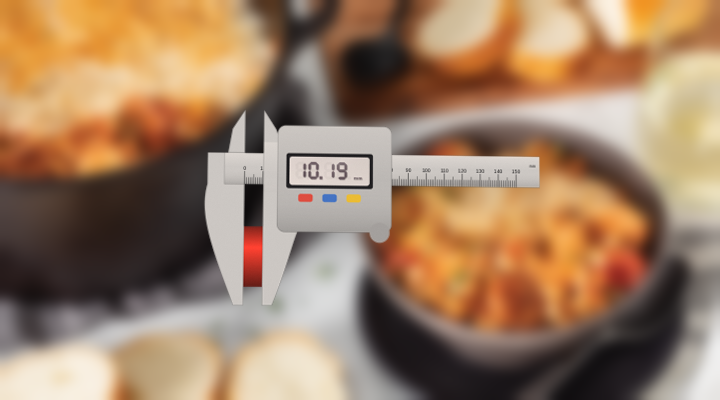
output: **10.19** mm
